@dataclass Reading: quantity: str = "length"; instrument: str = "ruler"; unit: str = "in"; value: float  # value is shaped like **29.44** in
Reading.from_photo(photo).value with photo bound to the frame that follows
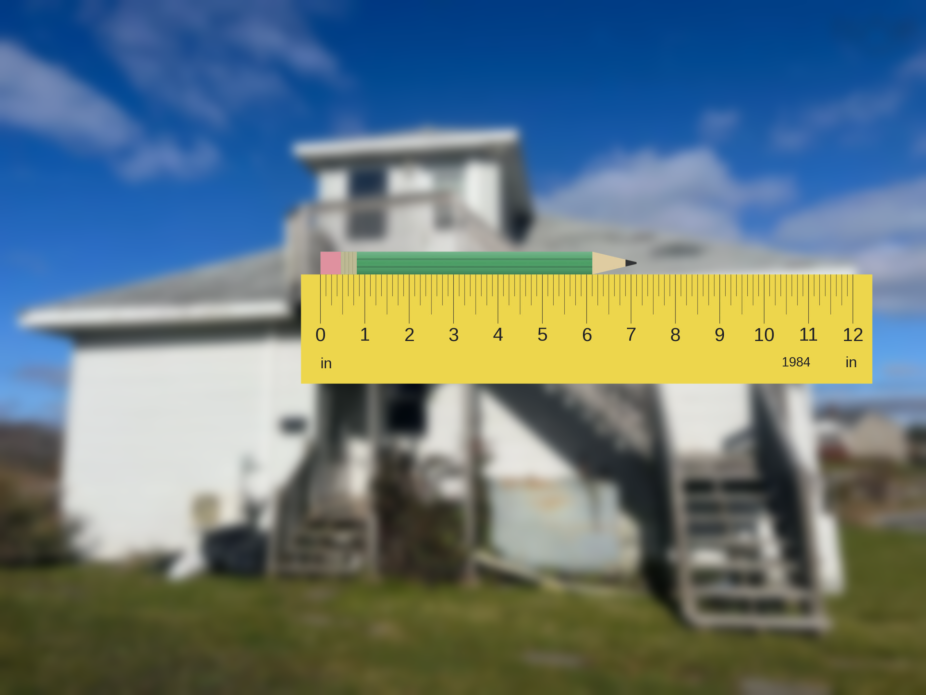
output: **7.125** in
